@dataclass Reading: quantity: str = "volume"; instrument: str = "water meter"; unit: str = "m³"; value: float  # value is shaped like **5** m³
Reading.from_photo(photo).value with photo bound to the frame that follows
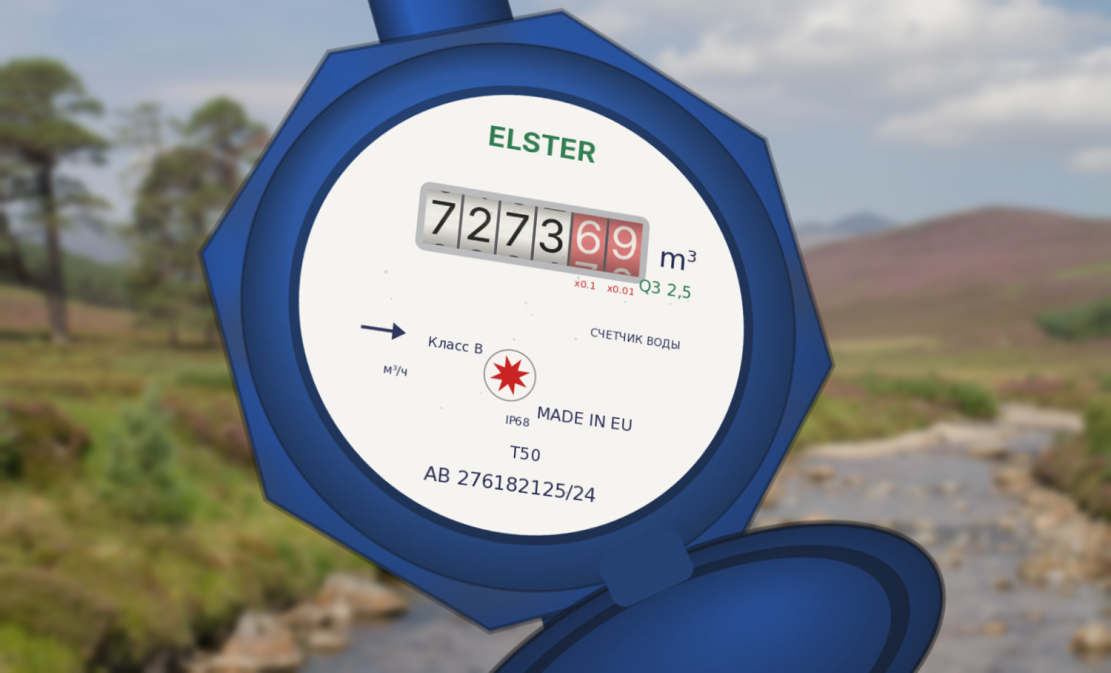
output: **7273.69** m³
